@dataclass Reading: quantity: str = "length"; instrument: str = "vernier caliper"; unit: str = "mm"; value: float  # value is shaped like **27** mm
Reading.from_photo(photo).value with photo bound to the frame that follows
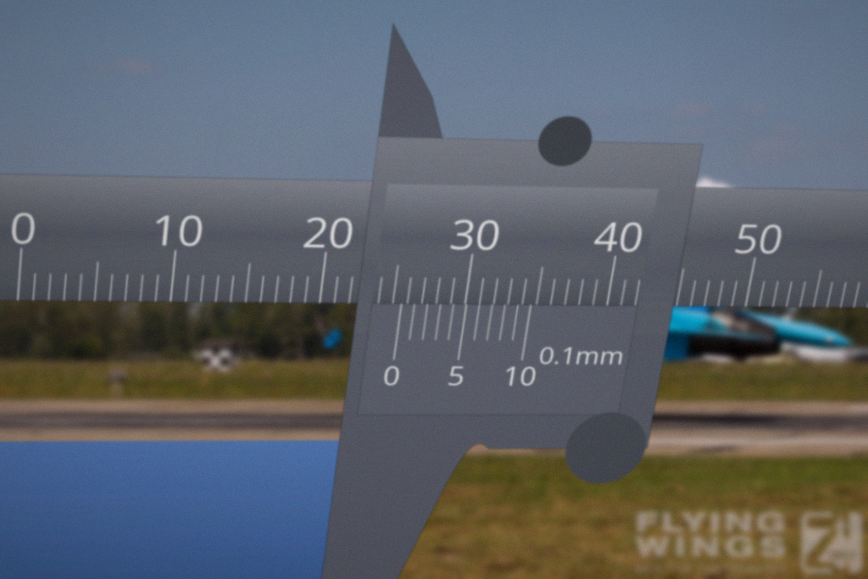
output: **25.6** mm
